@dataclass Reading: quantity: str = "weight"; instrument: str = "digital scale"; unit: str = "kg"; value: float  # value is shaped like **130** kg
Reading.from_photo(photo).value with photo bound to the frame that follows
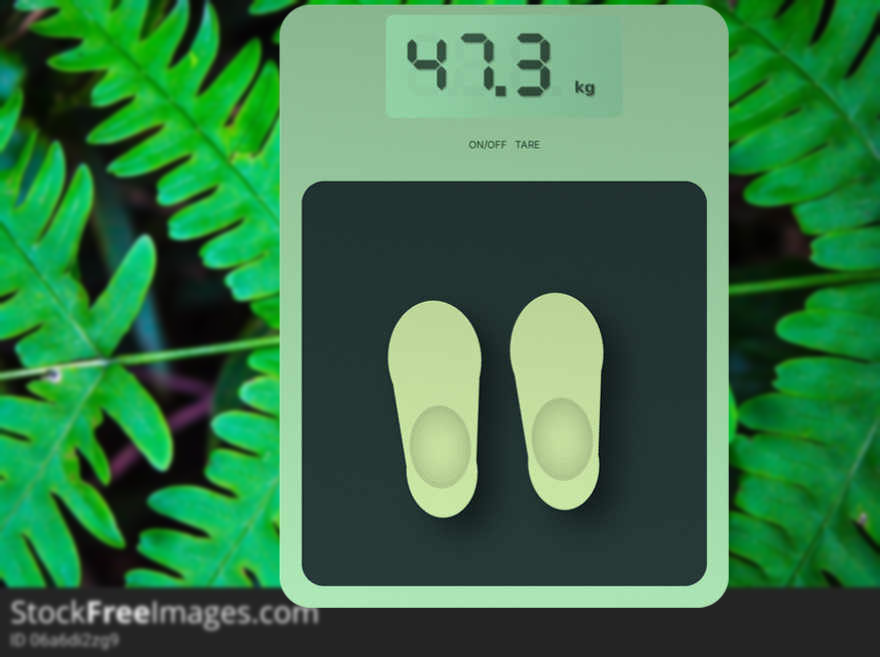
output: **47.3** kg
